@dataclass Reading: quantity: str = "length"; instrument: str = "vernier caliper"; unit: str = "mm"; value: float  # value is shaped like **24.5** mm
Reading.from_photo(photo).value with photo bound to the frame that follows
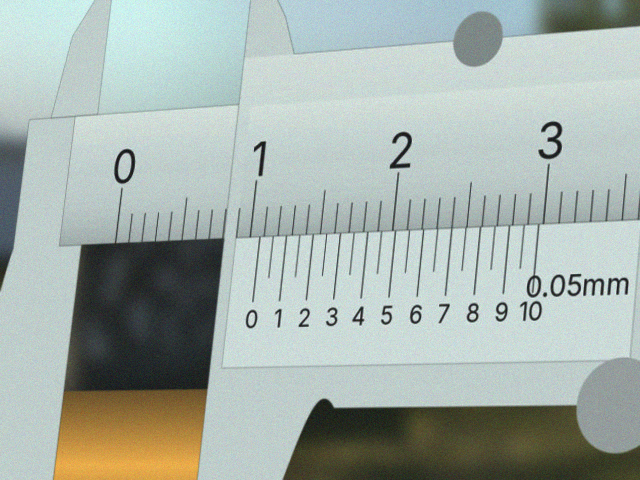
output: **10.7** mm
